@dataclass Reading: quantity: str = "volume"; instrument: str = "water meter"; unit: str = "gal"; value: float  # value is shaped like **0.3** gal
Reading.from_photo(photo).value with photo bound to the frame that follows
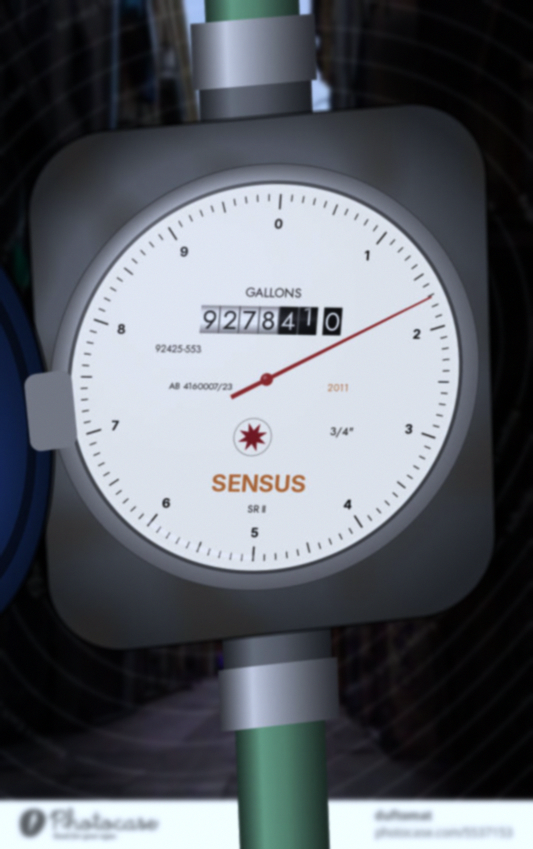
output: **9278411.7** gal
